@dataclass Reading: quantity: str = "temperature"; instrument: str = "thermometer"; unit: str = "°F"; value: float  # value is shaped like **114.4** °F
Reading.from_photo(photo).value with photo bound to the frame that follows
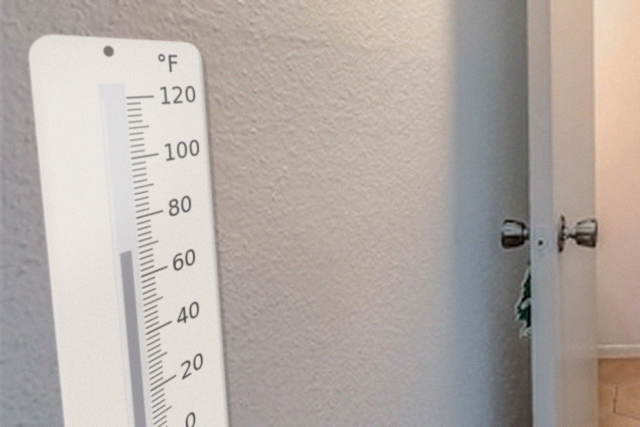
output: **70** °F
